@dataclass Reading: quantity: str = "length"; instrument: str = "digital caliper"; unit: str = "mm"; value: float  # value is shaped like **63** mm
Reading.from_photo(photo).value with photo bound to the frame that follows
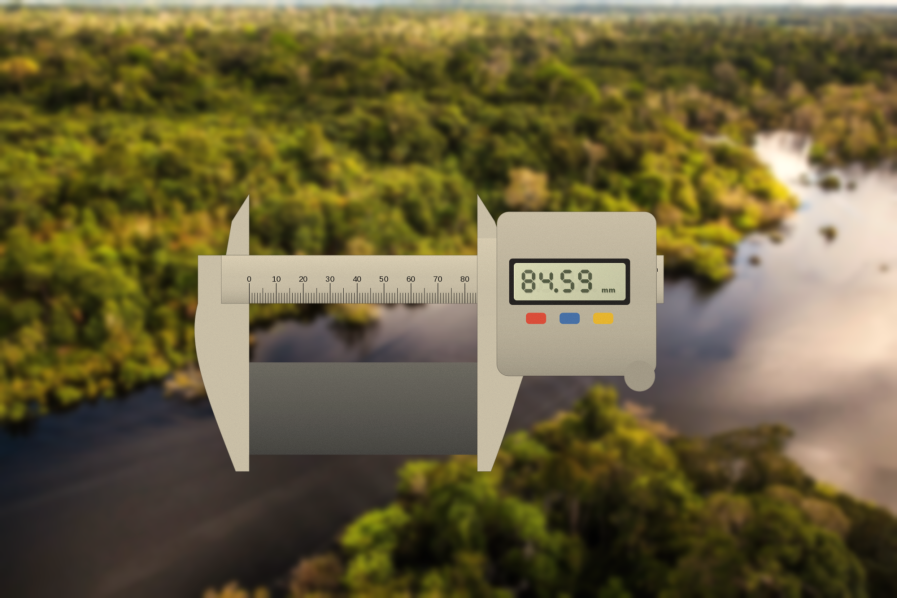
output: **84.59** mm
